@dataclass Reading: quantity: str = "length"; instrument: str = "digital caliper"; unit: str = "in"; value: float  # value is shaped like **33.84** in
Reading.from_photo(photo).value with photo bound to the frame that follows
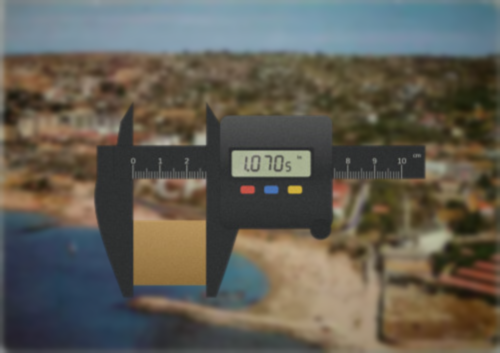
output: **1.0705** in
